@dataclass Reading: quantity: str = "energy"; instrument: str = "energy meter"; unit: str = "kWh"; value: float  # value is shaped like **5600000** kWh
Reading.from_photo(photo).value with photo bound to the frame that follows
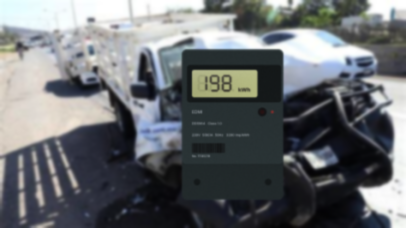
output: **198** kWh
